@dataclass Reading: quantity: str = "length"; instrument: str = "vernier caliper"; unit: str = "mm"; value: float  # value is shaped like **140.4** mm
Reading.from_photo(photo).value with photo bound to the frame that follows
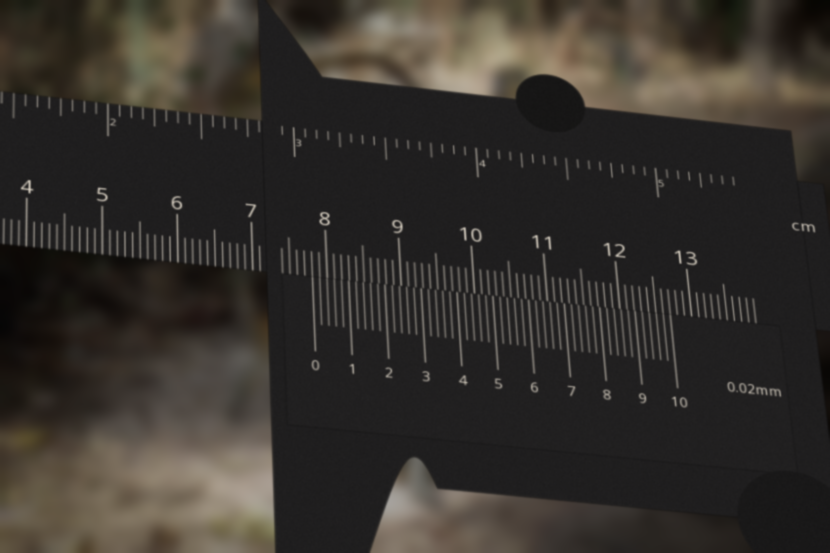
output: **78.0** mm
